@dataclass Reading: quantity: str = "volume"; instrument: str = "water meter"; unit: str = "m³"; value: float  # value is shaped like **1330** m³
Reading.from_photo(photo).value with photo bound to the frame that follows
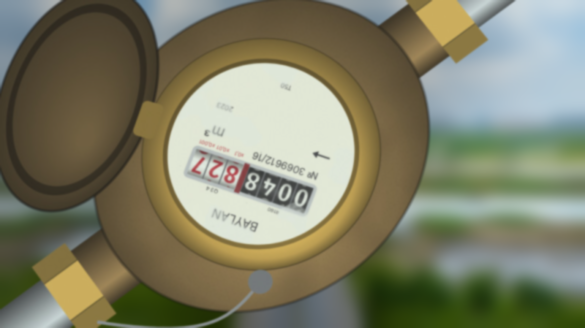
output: **48.827** m³
